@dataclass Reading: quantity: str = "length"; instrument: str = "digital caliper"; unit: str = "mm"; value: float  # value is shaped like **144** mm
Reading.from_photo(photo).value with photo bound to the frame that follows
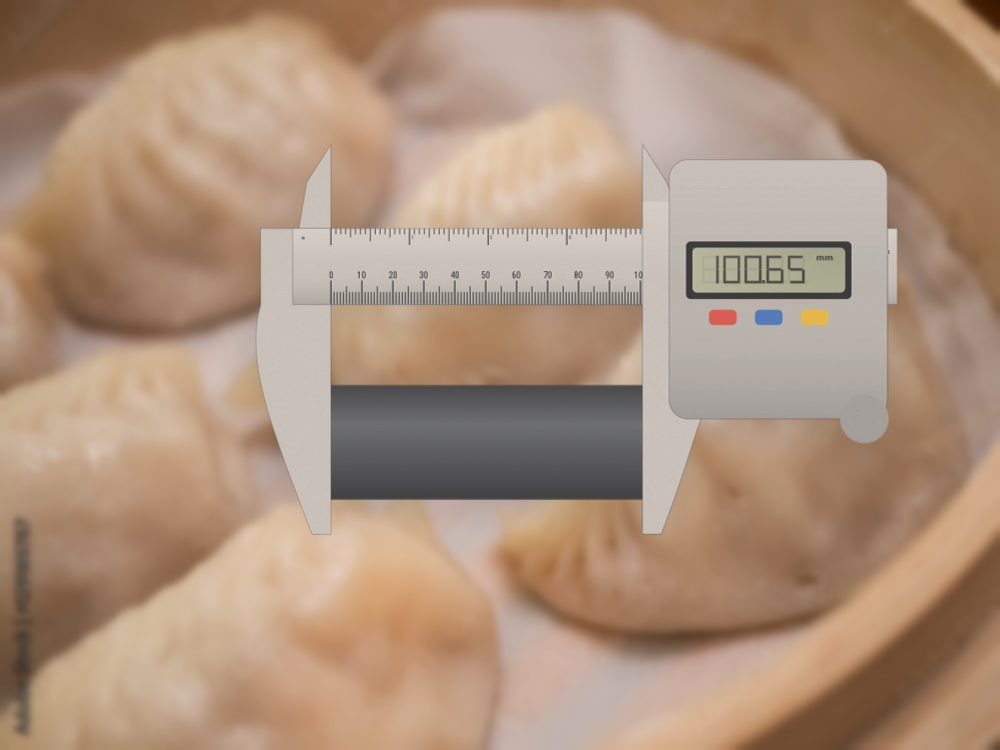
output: **100.65** mm
